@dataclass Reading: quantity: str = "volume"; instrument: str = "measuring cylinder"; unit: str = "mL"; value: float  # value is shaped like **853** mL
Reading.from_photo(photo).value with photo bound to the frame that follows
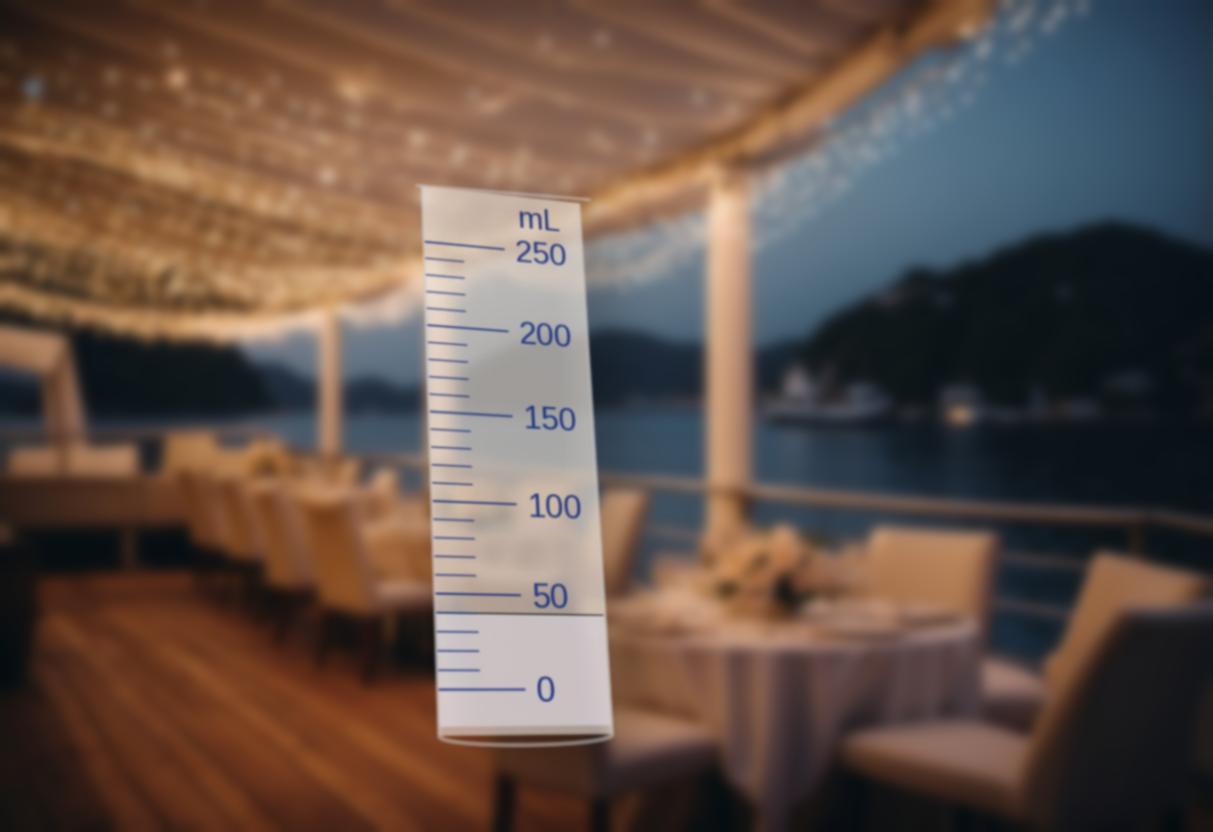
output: **40** mL
